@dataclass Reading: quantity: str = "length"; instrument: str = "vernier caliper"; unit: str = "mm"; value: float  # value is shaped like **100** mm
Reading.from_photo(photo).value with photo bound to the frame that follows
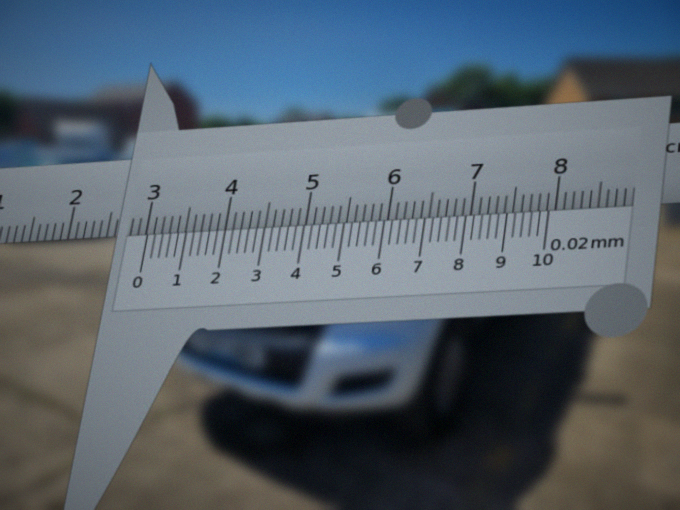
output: **30.2** mm
